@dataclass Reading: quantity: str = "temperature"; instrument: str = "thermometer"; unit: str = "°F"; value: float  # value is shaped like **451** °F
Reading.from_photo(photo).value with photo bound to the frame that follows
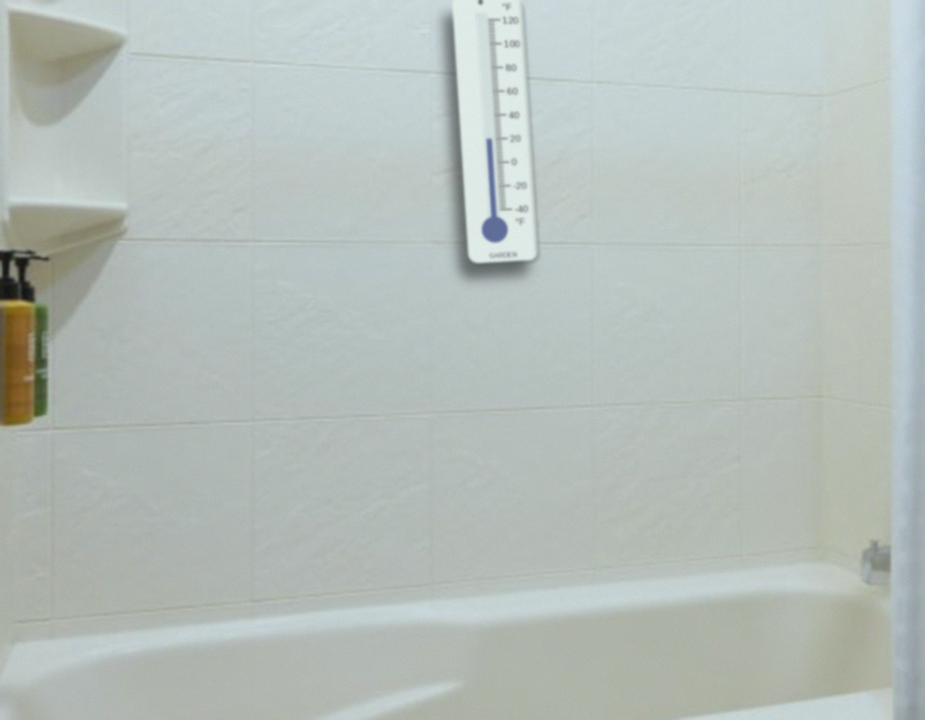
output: **20** °F
